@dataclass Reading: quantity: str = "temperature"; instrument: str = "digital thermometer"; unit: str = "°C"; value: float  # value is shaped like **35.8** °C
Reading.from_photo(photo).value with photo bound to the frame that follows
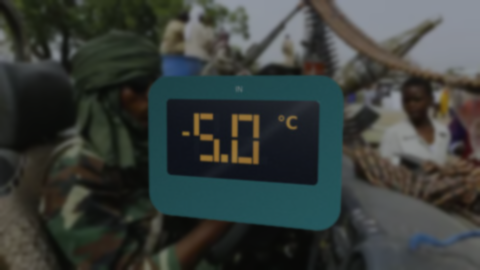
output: **-5.0** °C
